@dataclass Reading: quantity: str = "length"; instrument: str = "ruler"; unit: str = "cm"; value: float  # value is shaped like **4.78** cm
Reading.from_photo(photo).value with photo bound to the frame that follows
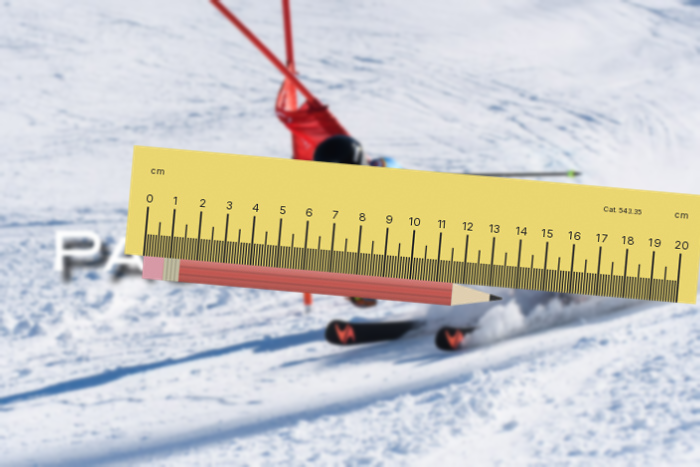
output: **13.5** cm
